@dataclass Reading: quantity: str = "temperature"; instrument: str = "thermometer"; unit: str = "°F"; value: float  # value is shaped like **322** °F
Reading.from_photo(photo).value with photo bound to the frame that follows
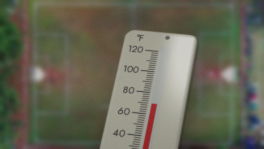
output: **70** °F
